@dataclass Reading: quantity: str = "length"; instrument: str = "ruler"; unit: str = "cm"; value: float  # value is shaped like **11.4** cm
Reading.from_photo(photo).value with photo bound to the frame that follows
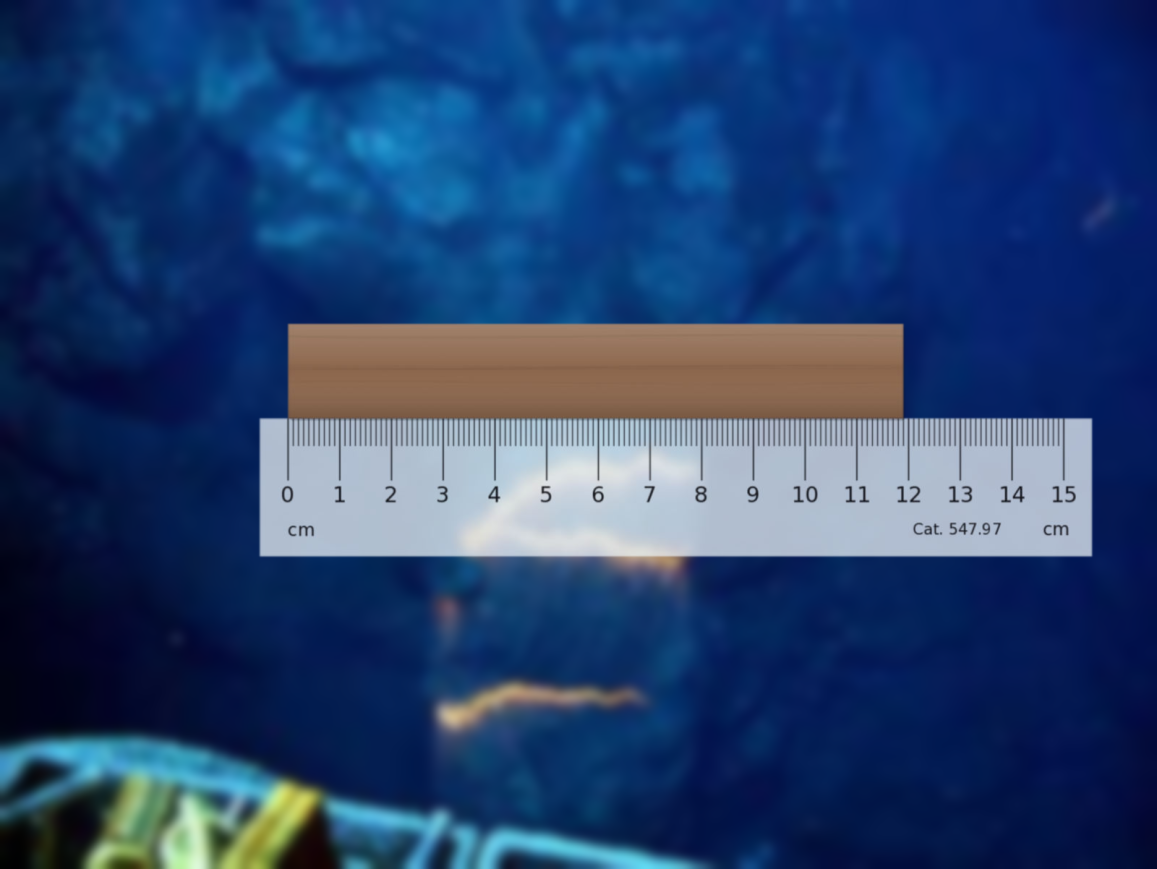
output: **11.9** cm
